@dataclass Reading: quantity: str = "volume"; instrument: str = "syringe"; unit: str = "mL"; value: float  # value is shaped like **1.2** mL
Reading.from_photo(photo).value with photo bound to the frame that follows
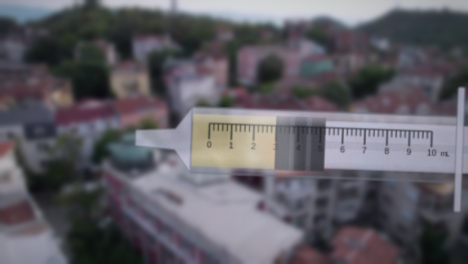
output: **3** mL
